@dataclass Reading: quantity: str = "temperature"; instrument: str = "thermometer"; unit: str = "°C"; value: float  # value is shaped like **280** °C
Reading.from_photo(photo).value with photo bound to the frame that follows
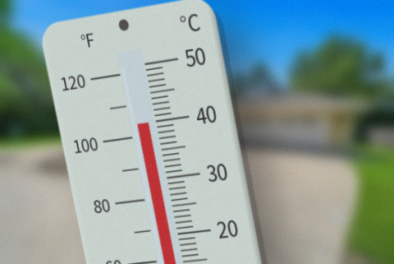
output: **40** °C
